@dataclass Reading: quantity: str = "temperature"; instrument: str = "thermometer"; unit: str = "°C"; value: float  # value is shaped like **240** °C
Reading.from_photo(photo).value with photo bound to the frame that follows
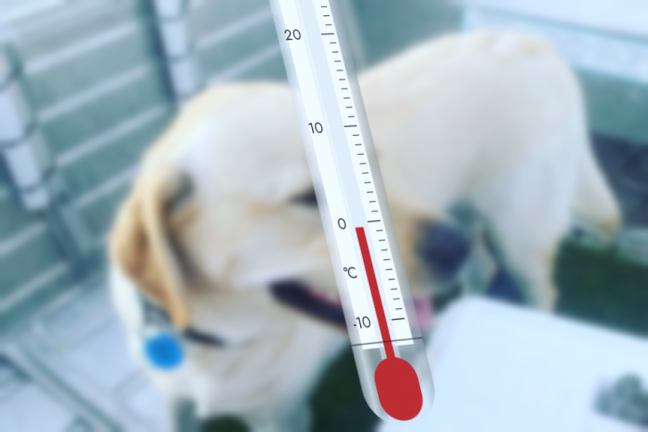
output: **-0.5** °C
